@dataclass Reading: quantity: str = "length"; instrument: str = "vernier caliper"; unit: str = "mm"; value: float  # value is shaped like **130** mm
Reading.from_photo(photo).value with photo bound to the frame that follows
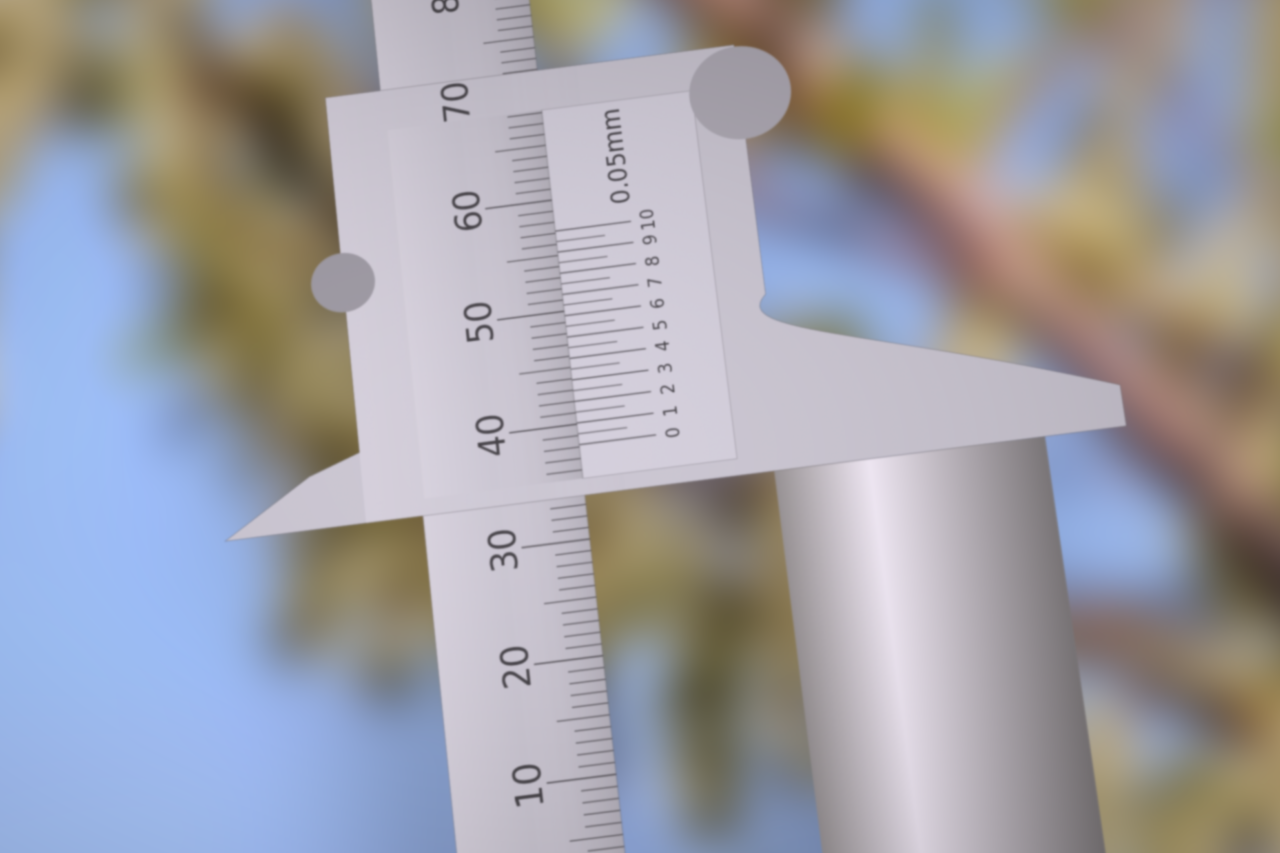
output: **38.2** mm
